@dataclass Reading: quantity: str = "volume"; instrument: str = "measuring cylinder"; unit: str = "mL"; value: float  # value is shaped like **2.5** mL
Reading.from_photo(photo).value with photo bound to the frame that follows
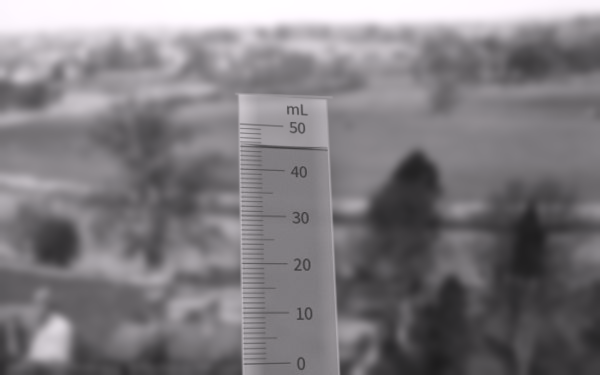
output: **45** mL
